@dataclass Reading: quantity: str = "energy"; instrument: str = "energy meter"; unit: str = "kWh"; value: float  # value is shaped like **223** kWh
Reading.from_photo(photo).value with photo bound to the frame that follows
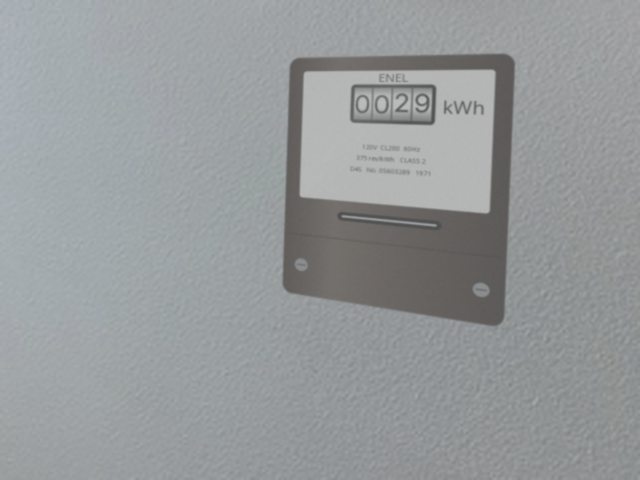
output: **29** kWh
